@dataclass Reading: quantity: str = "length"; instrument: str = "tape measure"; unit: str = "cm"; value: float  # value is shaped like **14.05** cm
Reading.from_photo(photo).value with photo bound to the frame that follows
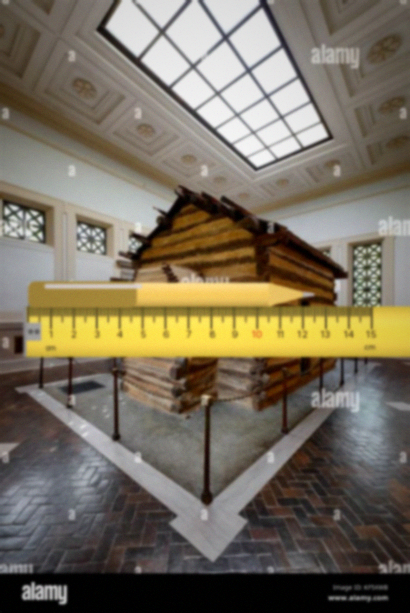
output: **12.5** cm
